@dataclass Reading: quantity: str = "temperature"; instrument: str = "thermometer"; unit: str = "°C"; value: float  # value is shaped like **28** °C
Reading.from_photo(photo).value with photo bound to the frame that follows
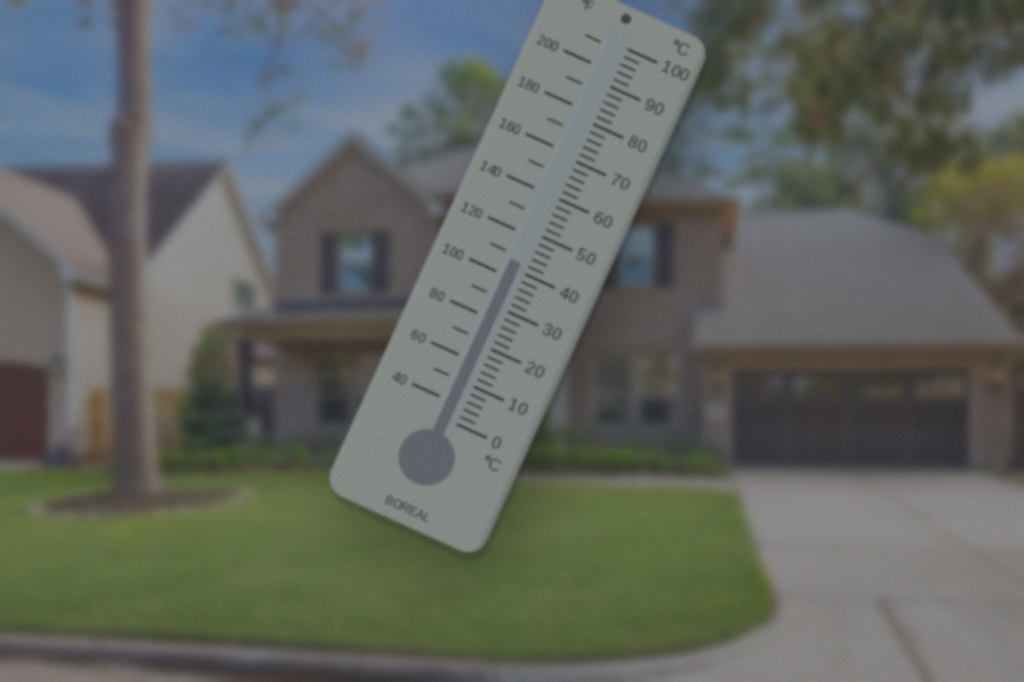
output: **42** °C
